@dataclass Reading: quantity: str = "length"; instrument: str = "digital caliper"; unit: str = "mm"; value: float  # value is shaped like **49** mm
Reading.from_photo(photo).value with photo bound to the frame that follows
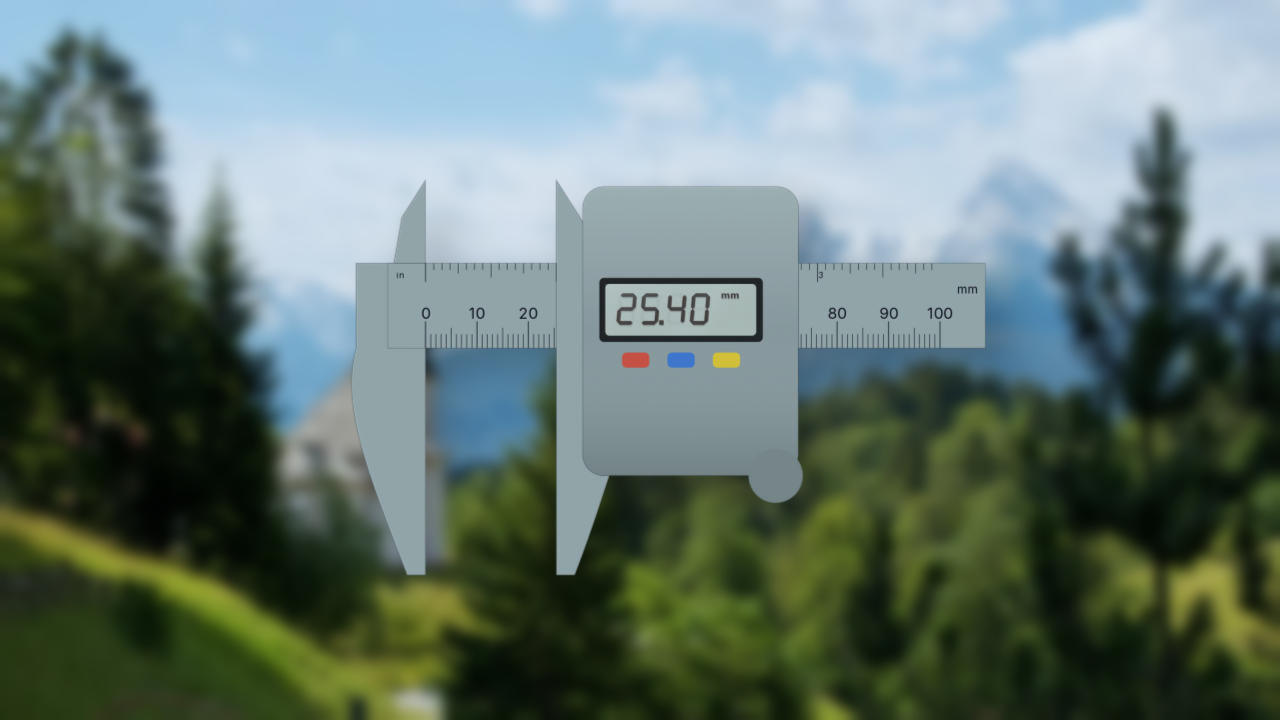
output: **25.40** mm
